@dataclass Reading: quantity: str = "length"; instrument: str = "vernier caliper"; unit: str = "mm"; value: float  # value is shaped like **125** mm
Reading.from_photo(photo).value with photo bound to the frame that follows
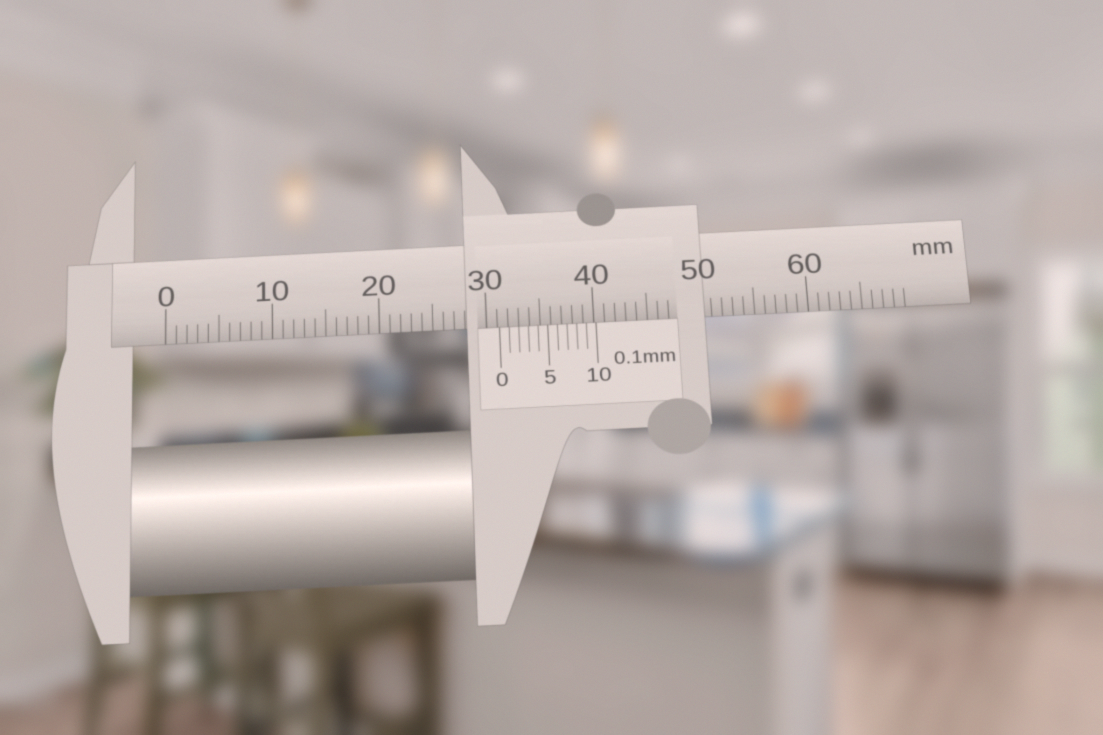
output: **31.2** mm
